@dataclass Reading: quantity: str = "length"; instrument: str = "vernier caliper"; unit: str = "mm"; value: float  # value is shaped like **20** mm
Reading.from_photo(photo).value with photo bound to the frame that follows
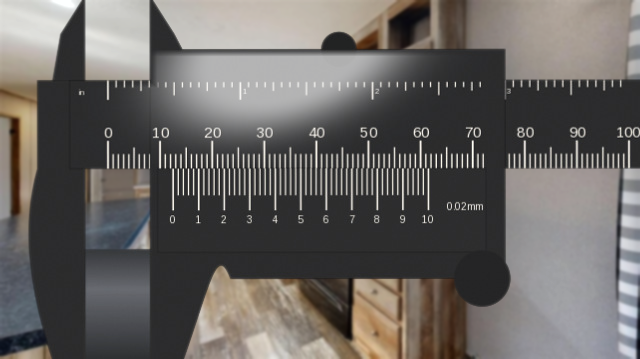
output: **12.5** mm
